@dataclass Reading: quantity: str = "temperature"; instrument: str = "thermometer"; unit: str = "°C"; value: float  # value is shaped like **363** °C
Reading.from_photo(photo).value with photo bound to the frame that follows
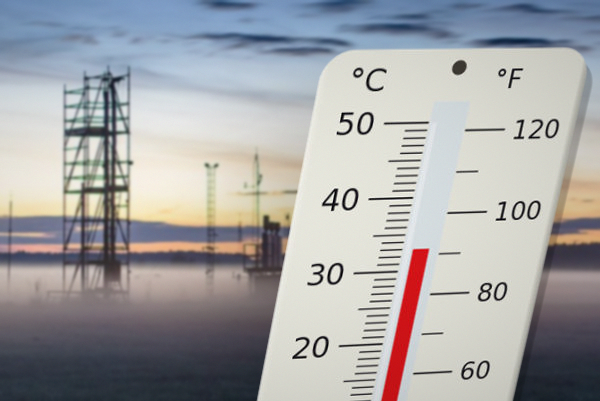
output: **33** °C
